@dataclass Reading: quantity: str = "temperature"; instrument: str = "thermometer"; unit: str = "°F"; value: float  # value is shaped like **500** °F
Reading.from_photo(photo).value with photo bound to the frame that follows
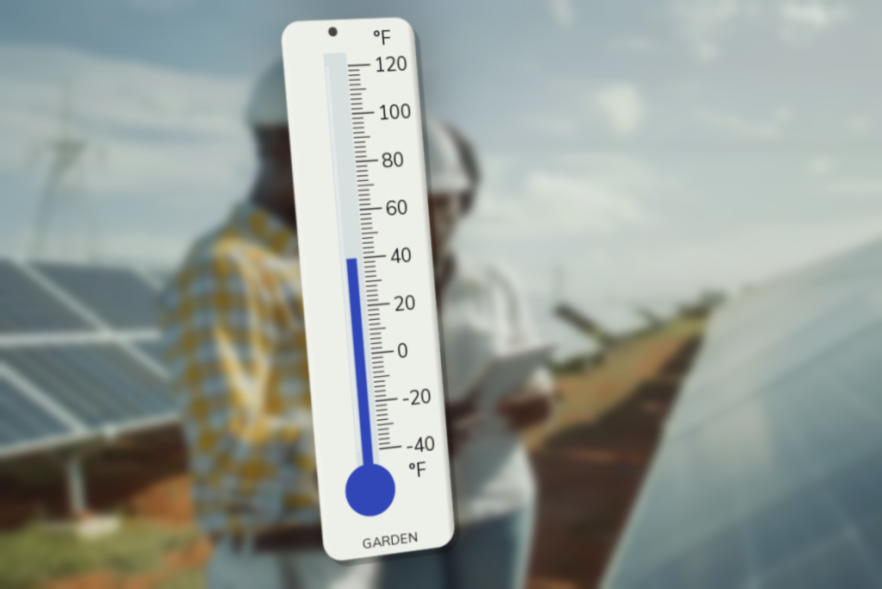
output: **40** °F
